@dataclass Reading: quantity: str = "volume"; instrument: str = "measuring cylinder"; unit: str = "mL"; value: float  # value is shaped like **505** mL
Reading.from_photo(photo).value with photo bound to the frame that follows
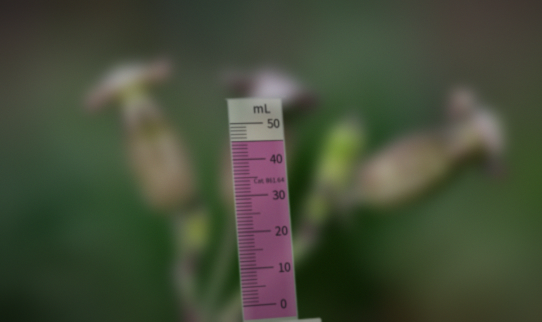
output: **45** mL
